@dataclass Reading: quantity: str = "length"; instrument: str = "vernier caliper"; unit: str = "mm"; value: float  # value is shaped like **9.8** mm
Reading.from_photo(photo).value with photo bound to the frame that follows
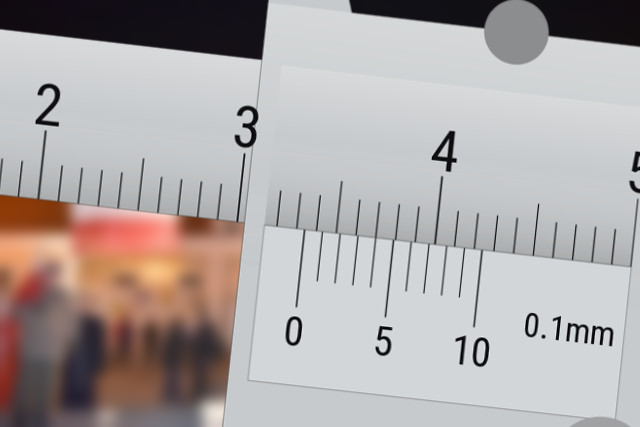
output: **33.4** mm
